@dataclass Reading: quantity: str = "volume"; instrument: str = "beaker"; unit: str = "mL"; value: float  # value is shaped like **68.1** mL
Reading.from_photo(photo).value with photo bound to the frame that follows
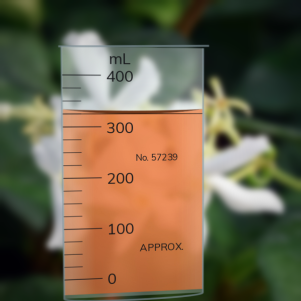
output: **325** mL
